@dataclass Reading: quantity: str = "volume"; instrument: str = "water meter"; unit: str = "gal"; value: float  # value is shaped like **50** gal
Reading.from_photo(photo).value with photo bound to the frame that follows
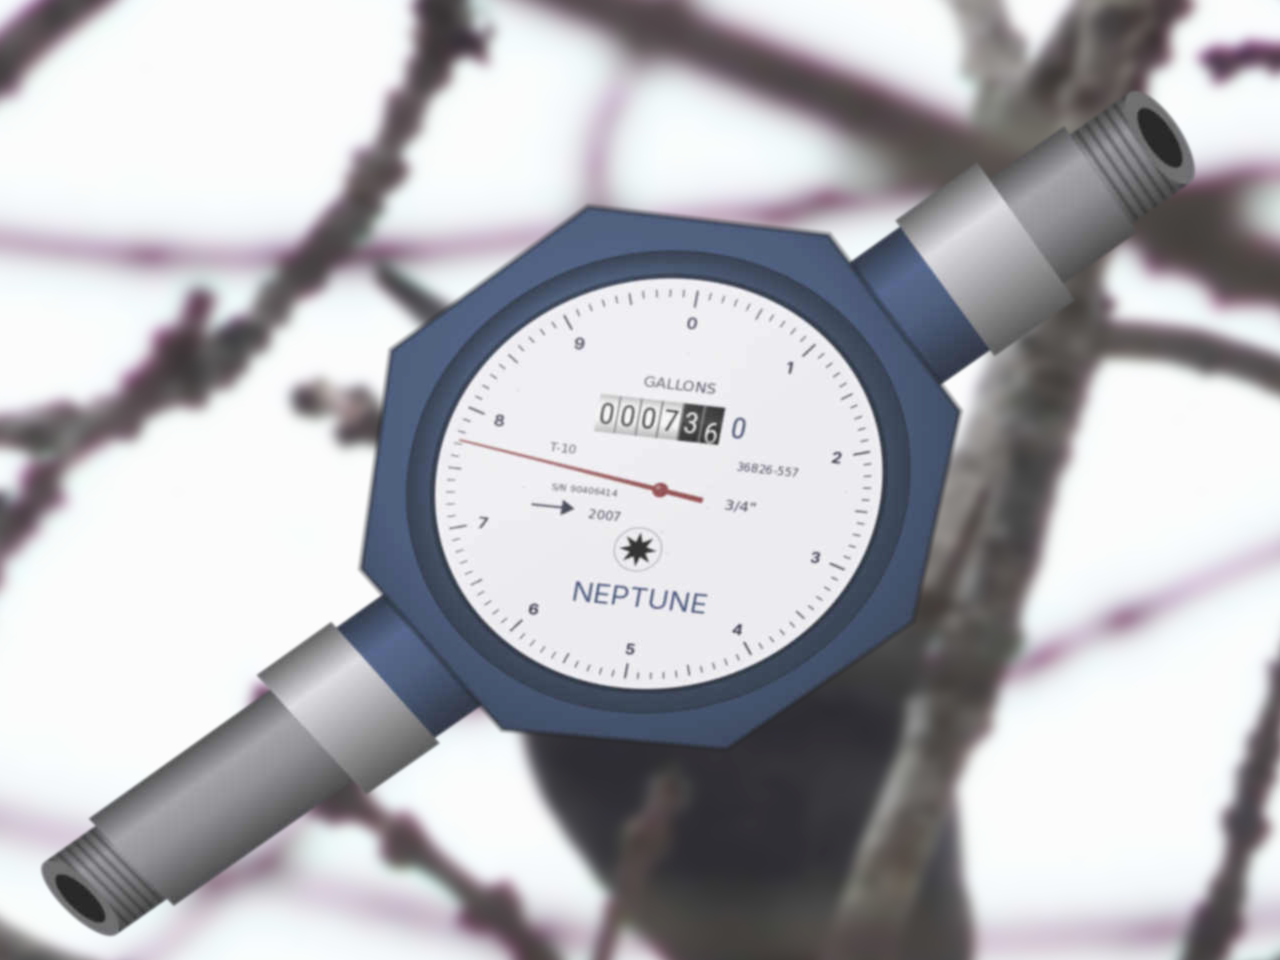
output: **7357.7** gal
